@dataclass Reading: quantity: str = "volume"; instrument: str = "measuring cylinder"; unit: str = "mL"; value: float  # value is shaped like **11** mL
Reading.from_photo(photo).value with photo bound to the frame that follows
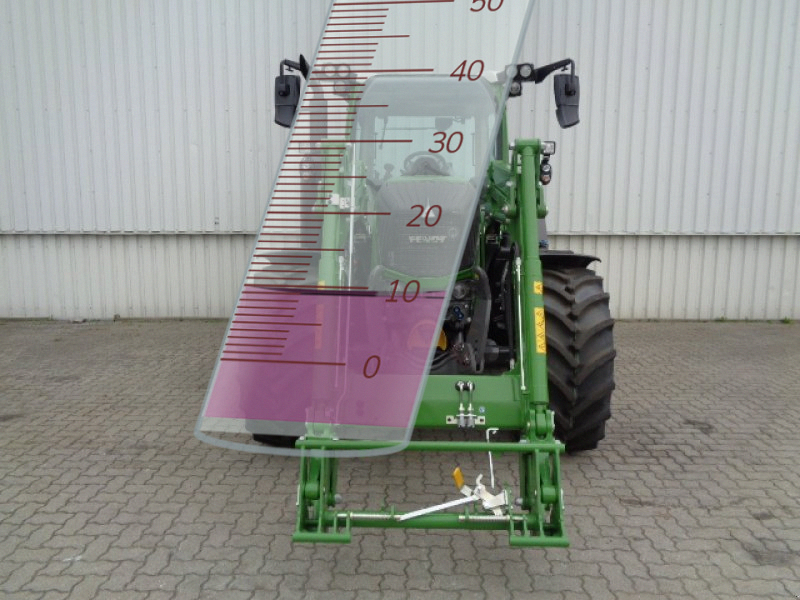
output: **9** mL
